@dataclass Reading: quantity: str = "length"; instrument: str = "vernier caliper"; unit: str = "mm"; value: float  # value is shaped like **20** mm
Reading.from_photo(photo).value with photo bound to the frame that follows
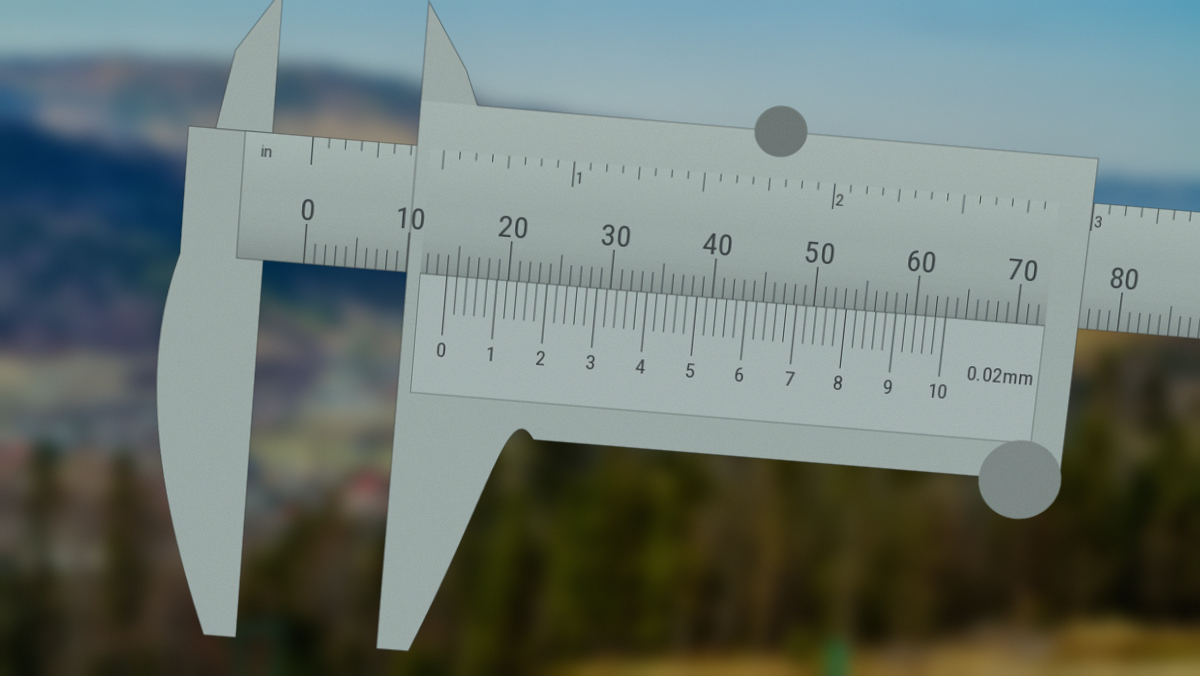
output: **14.0** mm
